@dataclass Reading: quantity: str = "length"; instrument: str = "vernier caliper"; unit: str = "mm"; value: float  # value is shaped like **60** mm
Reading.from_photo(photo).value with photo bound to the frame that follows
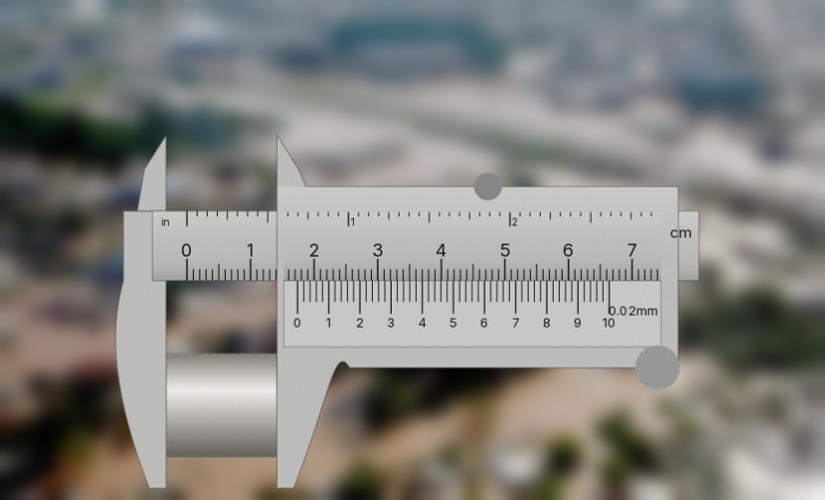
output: **17.4** mm
